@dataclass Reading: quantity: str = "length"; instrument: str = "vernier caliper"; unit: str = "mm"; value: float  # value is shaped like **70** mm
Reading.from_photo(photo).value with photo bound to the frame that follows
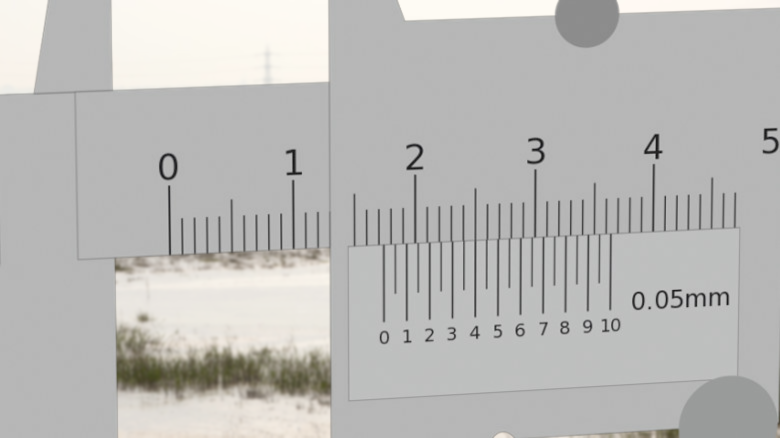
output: **17.4** mm
